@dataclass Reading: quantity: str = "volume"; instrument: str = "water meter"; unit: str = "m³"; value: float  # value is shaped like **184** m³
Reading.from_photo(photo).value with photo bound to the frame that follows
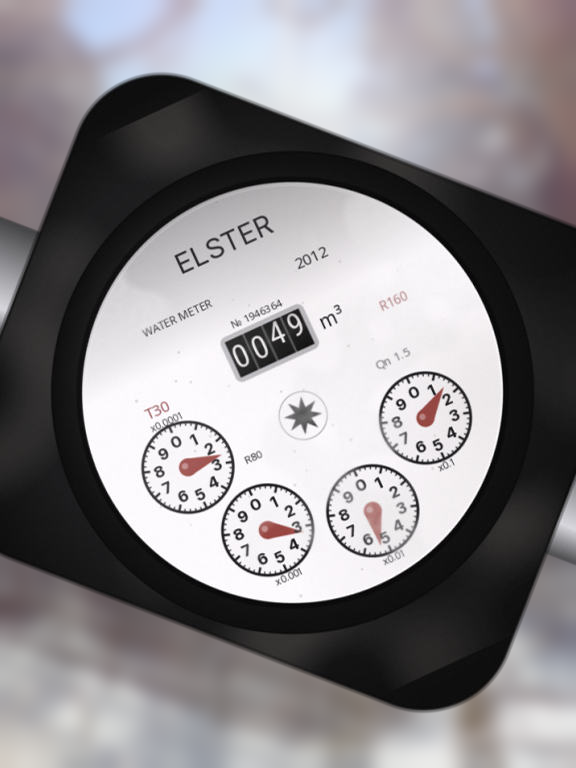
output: **49.1532** m³
